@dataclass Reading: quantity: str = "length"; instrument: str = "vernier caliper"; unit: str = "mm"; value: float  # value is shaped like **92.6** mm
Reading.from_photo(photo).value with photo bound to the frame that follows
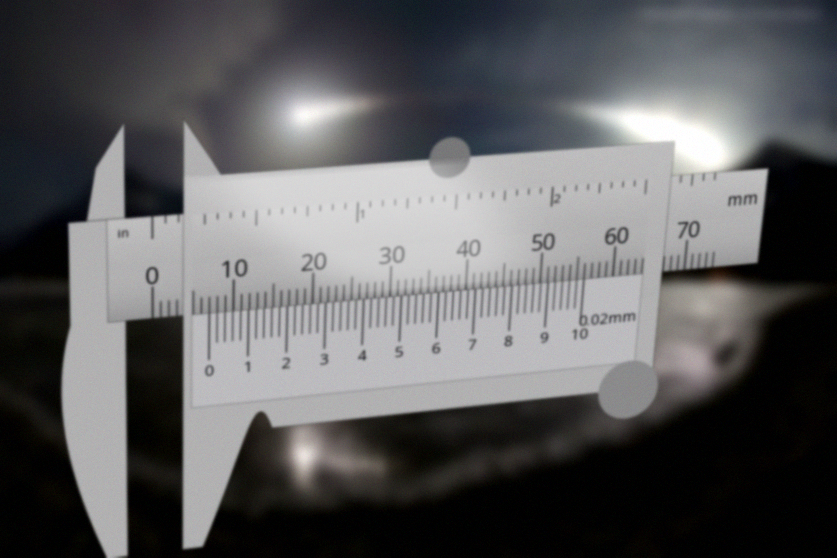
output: **7.0** mm
